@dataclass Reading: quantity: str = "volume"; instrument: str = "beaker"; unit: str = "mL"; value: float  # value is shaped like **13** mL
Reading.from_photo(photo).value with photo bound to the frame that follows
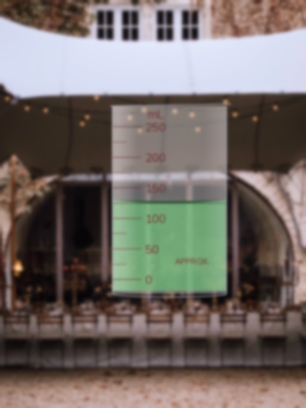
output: **125** mL
